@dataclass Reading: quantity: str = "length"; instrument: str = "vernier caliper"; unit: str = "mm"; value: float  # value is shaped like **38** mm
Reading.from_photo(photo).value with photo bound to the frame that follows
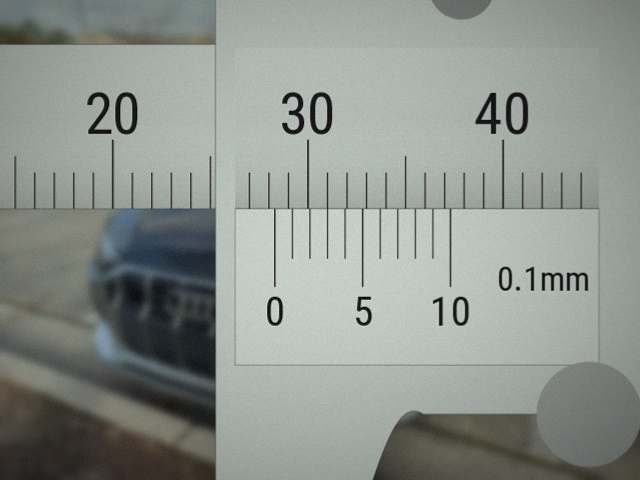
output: **28.3** mm
